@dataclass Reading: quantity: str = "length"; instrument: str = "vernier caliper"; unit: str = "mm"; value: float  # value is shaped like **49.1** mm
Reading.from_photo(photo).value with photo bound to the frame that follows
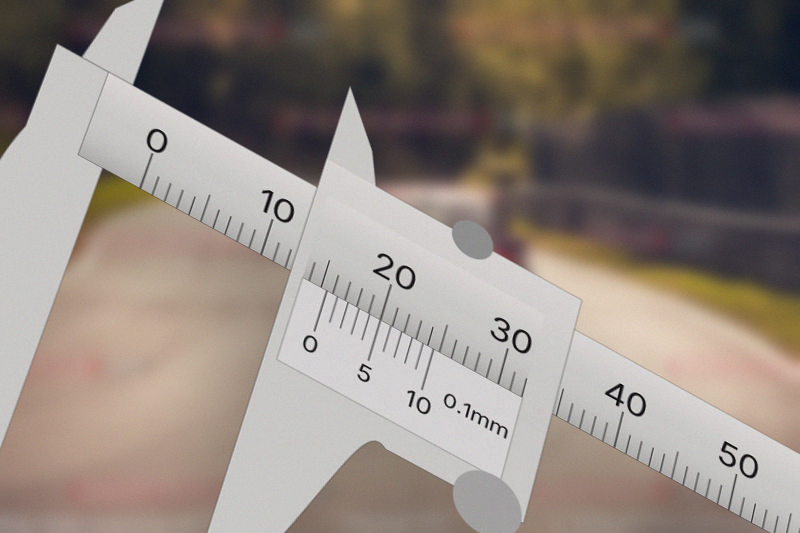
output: **15.5** mm
